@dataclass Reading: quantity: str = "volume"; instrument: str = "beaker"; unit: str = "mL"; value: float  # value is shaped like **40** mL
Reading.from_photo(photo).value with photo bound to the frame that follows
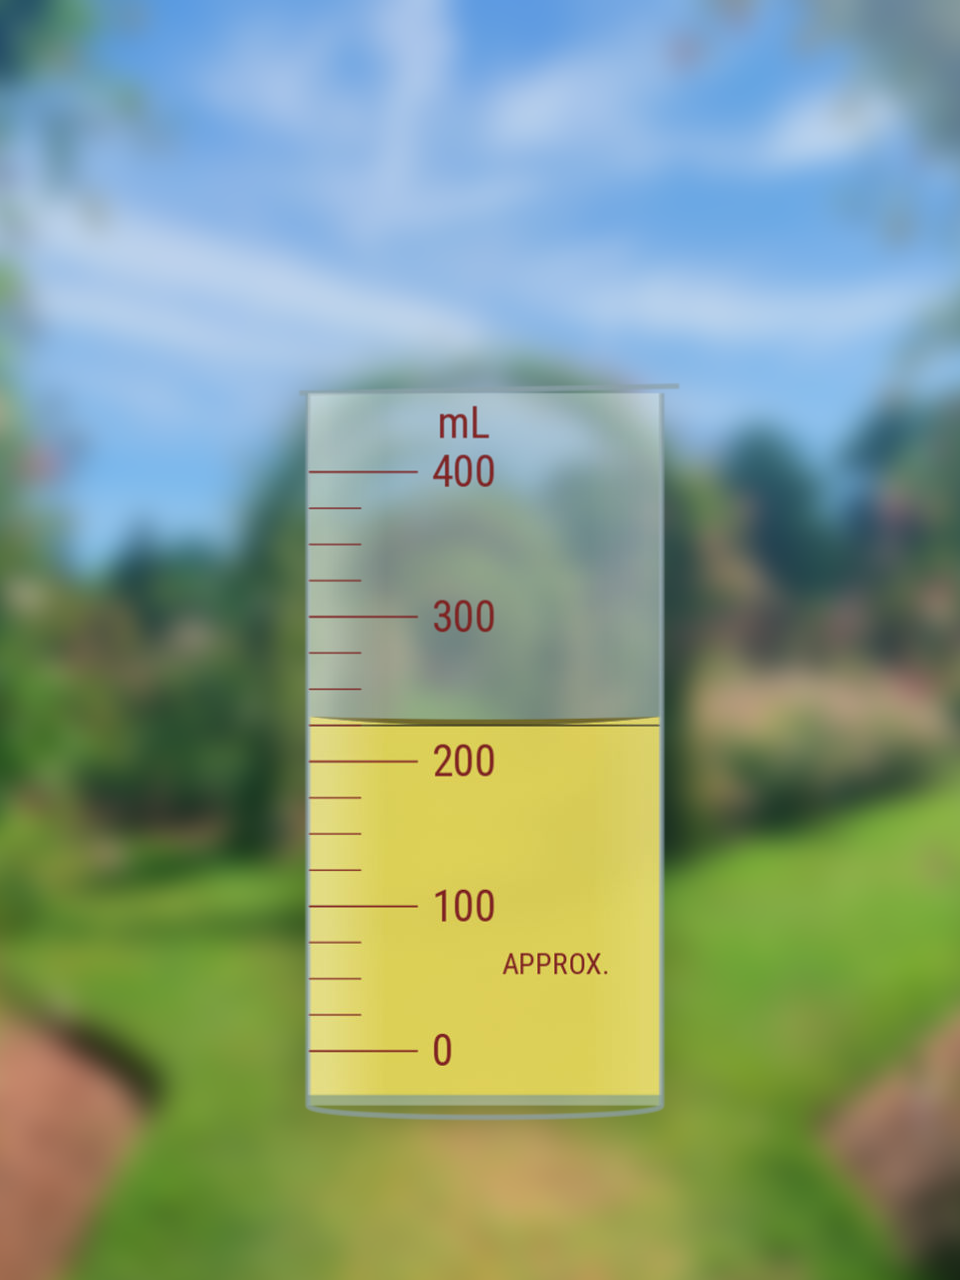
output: **225** mL
